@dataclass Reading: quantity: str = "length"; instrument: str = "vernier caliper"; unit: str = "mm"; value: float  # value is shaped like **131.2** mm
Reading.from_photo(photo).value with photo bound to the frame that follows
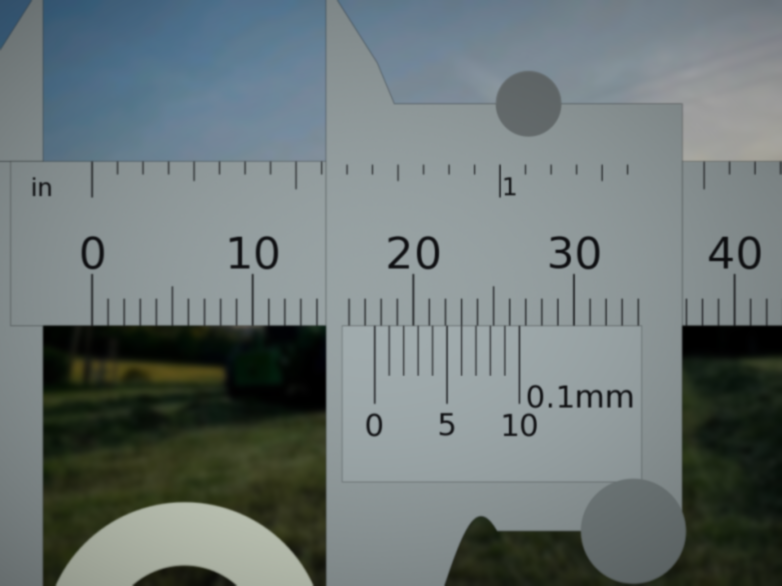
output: **17.6** mm
